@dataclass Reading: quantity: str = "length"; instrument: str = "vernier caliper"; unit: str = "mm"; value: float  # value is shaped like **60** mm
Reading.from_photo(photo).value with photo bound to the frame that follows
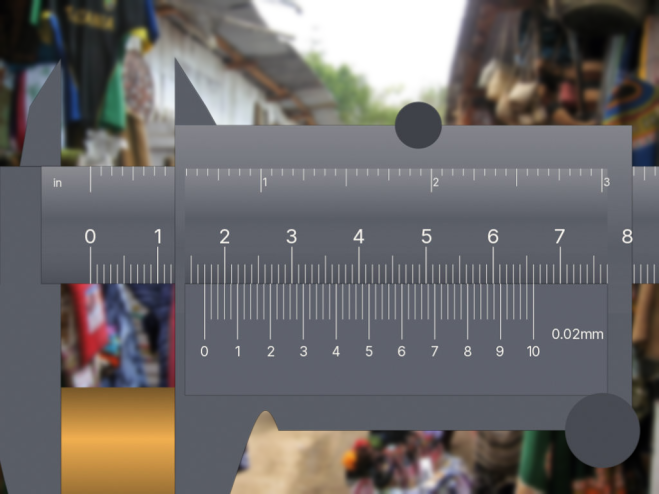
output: **17.0** mm
